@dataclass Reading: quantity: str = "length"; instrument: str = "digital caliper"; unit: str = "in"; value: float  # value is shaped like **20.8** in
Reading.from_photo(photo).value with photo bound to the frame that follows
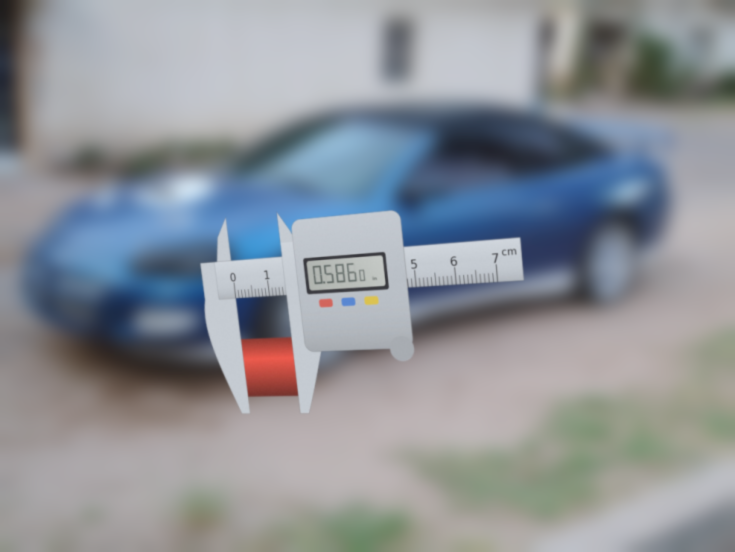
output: **0.5860** in
